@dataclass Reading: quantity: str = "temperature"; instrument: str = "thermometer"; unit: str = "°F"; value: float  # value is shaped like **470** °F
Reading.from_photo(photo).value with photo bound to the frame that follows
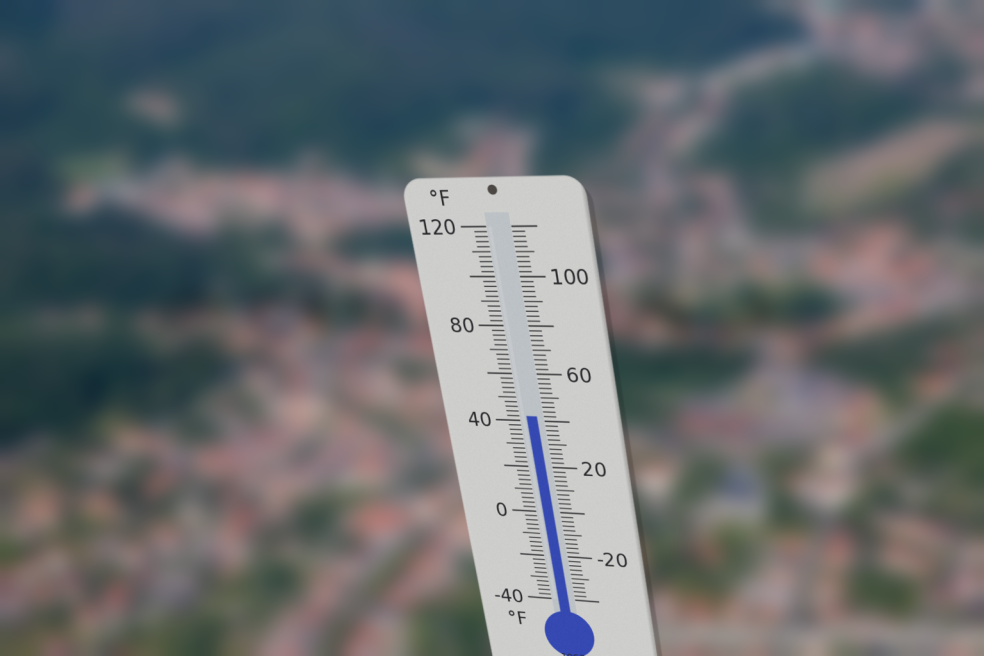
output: **42** °F
